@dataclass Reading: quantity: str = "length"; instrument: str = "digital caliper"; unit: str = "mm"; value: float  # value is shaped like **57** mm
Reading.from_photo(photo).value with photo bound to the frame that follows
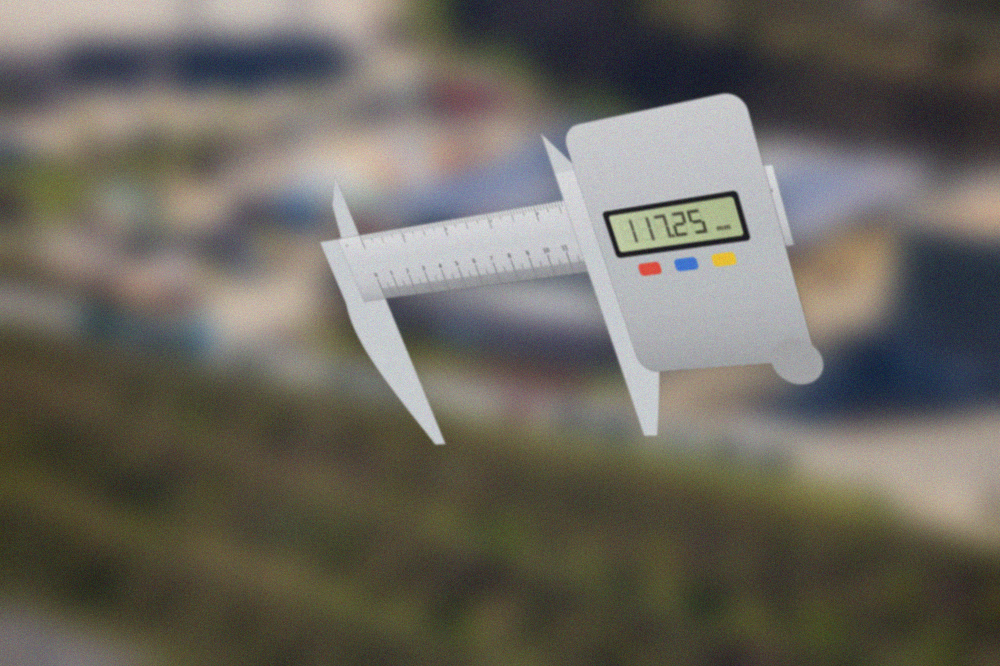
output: **117.25** mm
